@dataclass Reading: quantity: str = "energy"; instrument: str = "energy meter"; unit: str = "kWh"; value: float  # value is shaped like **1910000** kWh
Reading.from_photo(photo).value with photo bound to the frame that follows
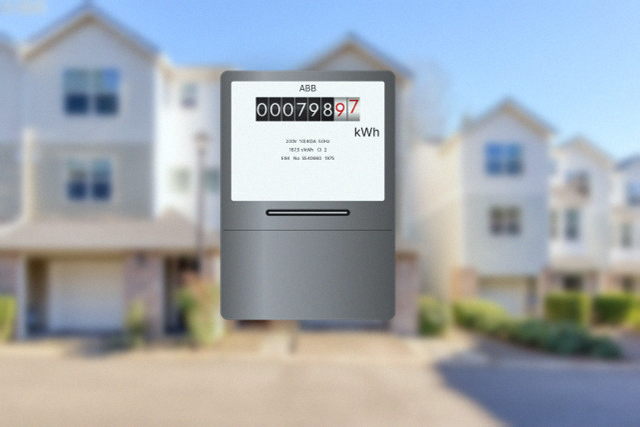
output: **798.97** kWh
